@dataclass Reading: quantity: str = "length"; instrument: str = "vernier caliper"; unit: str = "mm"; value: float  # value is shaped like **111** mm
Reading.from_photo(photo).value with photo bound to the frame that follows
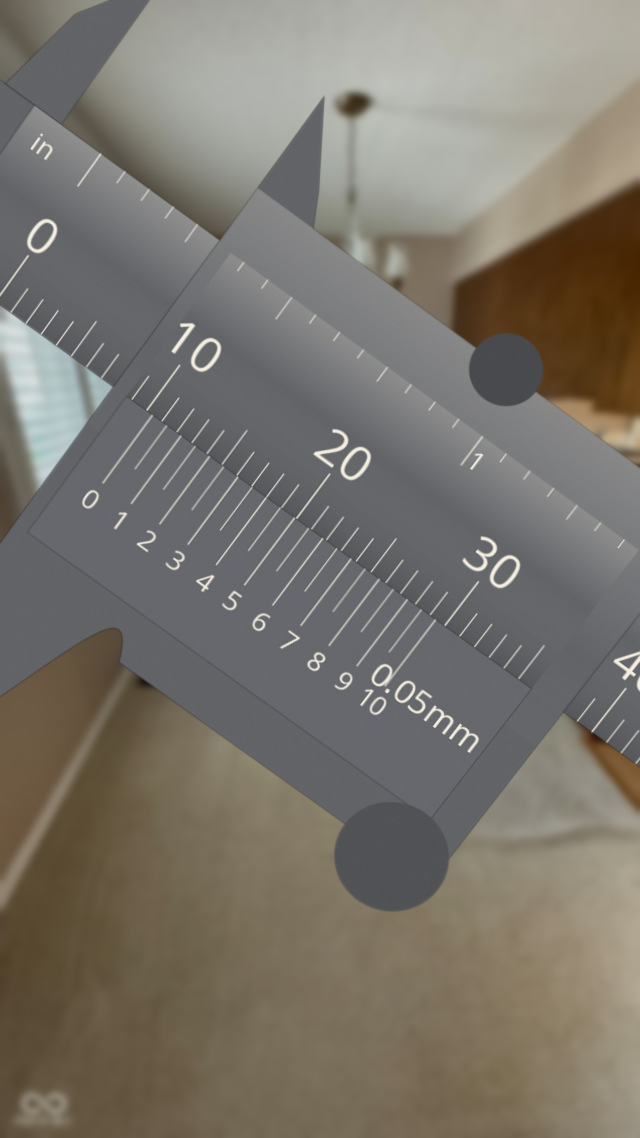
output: **10.4** mm
